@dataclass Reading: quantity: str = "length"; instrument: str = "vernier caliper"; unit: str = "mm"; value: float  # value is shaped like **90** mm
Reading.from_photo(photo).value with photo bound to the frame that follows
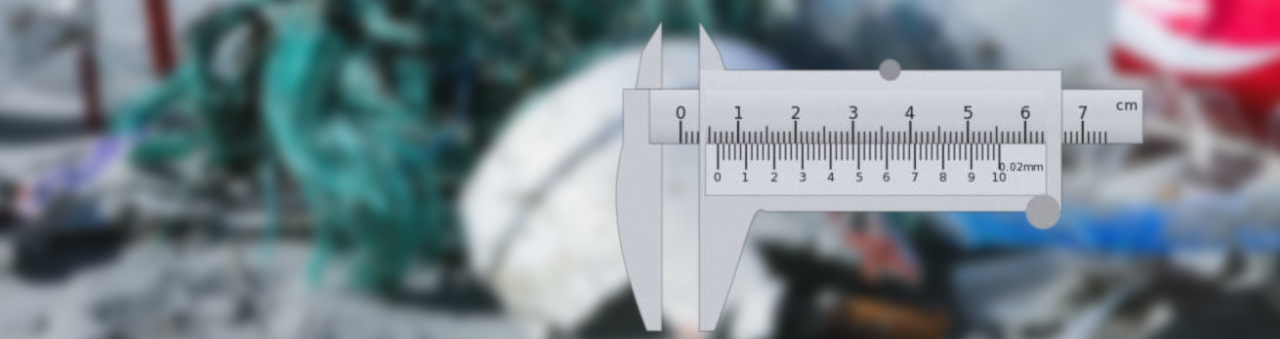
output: **6.5** mm
